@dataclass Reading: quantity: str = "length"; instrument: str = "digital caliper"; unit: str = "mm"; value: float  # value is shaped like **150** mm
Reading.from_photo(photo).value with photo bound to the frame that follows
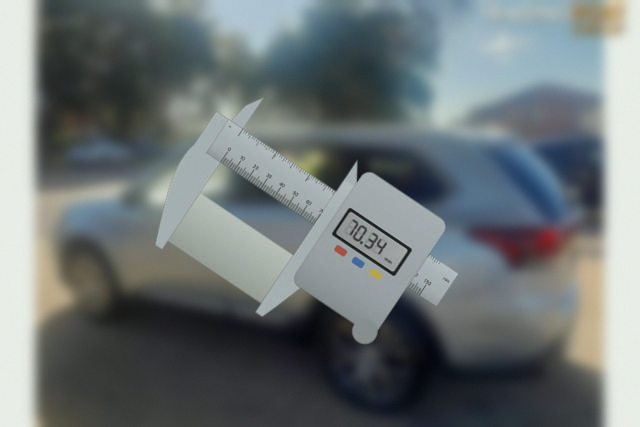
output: **70.34** mm
